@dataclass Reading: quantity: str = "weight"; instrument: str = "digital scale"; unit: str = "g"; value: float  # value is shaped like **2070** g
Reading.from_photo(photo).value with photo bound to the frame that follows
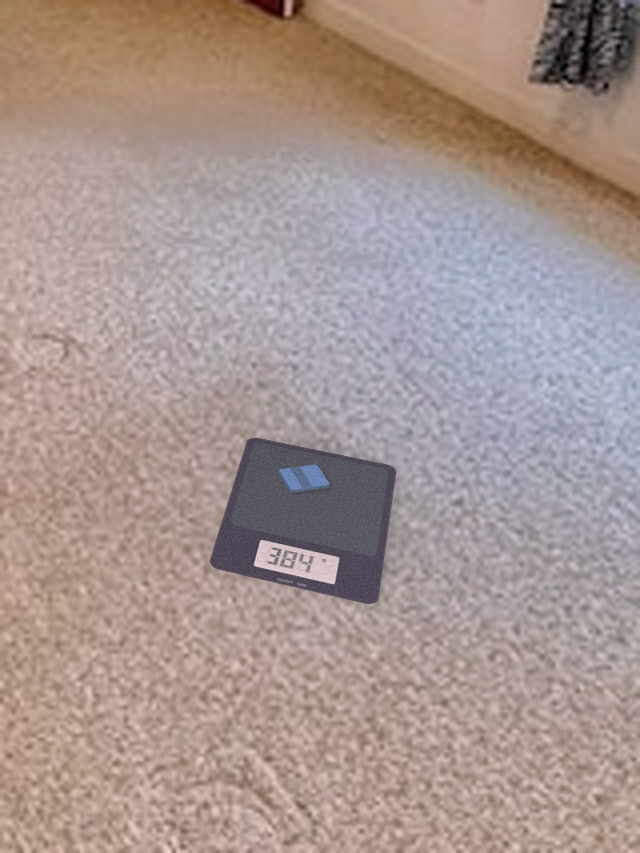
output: **384** g
